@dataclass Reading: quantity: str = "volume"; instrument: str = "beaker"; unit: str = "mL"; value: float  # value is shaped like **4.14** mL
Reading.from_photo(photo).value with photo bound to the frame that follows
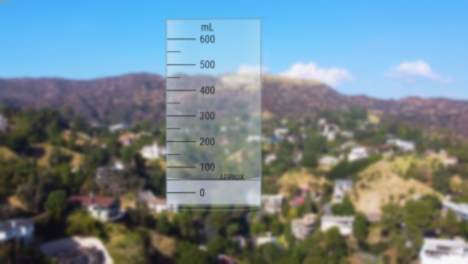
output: **50** mL
